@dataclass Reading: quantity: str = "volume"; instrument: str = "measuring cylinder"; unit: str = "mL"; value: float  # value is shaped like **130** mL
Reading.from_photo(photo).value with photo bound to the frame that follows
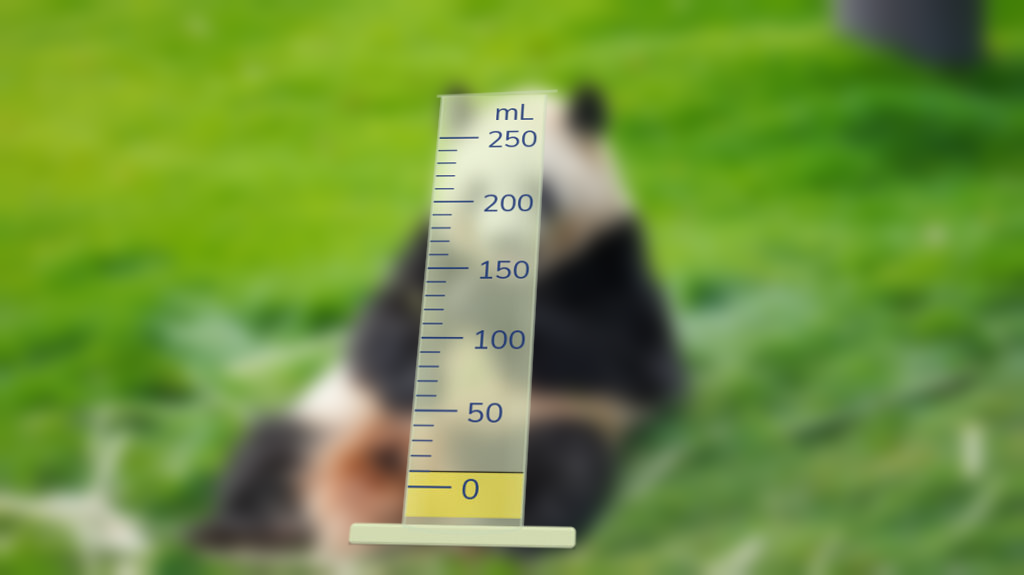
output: **10** mL
